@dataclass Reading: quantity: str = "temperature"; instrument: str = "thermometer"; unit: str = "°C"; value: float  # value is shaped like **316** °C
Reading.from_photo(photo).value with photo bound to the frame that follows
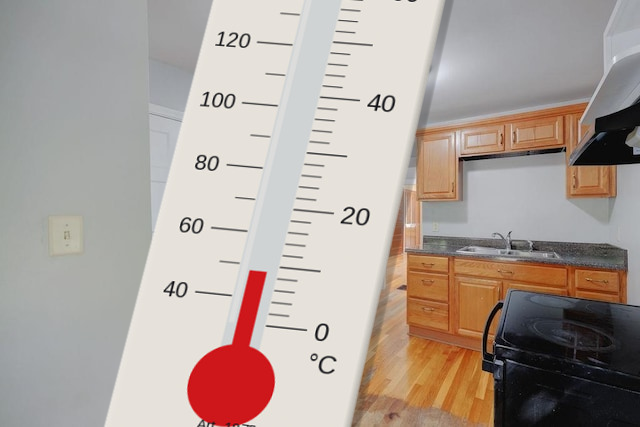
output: **9** °C
